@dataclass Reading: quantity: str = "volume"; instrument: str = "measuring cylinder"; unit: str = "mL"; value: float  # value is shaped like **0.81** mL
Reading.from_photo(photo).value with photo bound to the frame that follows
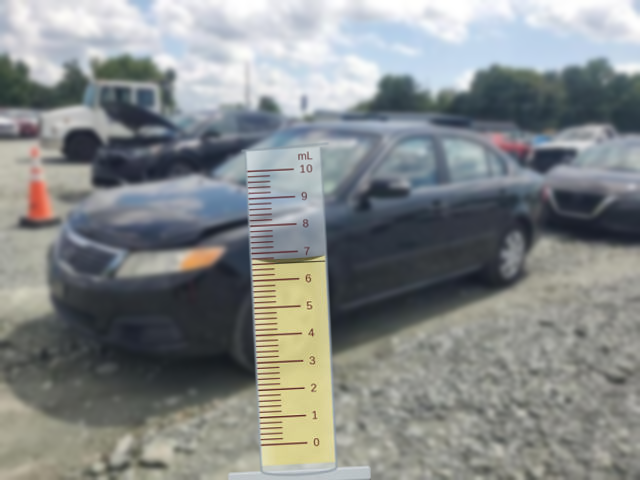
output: **6.6** mL
